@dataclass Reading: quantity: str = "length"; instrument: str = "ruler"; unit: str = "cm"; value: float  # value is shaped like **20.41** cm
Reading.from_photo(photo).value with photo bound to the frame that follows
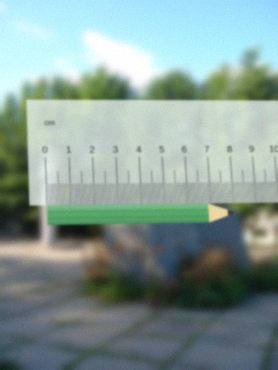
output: **8** cm
